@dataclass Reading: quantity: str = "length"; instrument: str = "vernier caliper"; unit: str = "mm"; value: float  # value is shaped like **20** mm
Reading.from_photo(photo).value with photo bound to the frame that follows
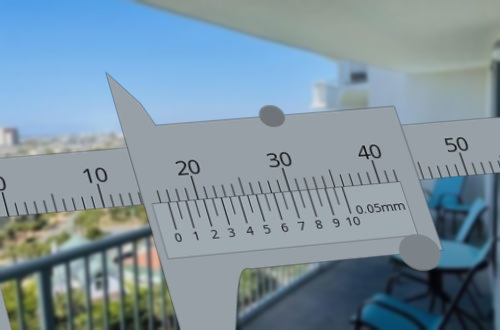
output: **16.8** mm
